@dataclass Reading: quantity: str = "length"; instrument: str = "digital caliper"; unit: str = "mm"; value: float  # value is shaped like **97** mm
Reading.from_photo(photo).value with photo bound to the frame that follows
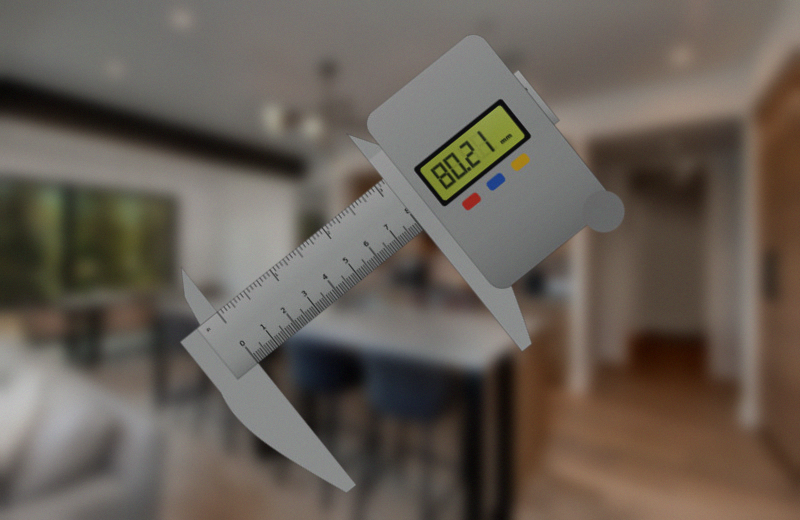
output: **80.21** mm
